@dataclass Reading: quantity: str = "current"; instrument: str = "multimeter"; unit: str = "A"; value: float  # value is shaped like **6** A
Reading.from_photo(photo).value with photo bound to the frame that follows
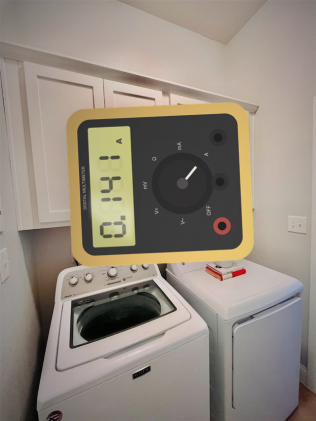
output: **0.141** A
